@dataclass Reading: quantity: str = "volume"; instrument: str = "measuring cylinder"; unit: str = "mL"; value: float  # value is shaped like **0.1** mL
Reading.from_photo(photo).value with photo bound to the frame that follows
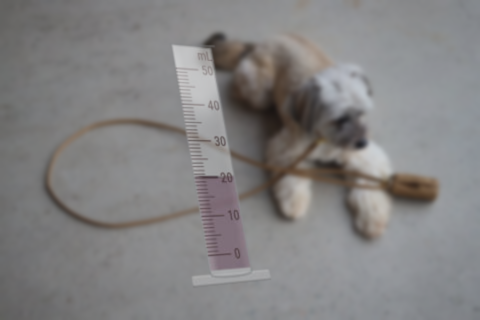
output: **20** mL
